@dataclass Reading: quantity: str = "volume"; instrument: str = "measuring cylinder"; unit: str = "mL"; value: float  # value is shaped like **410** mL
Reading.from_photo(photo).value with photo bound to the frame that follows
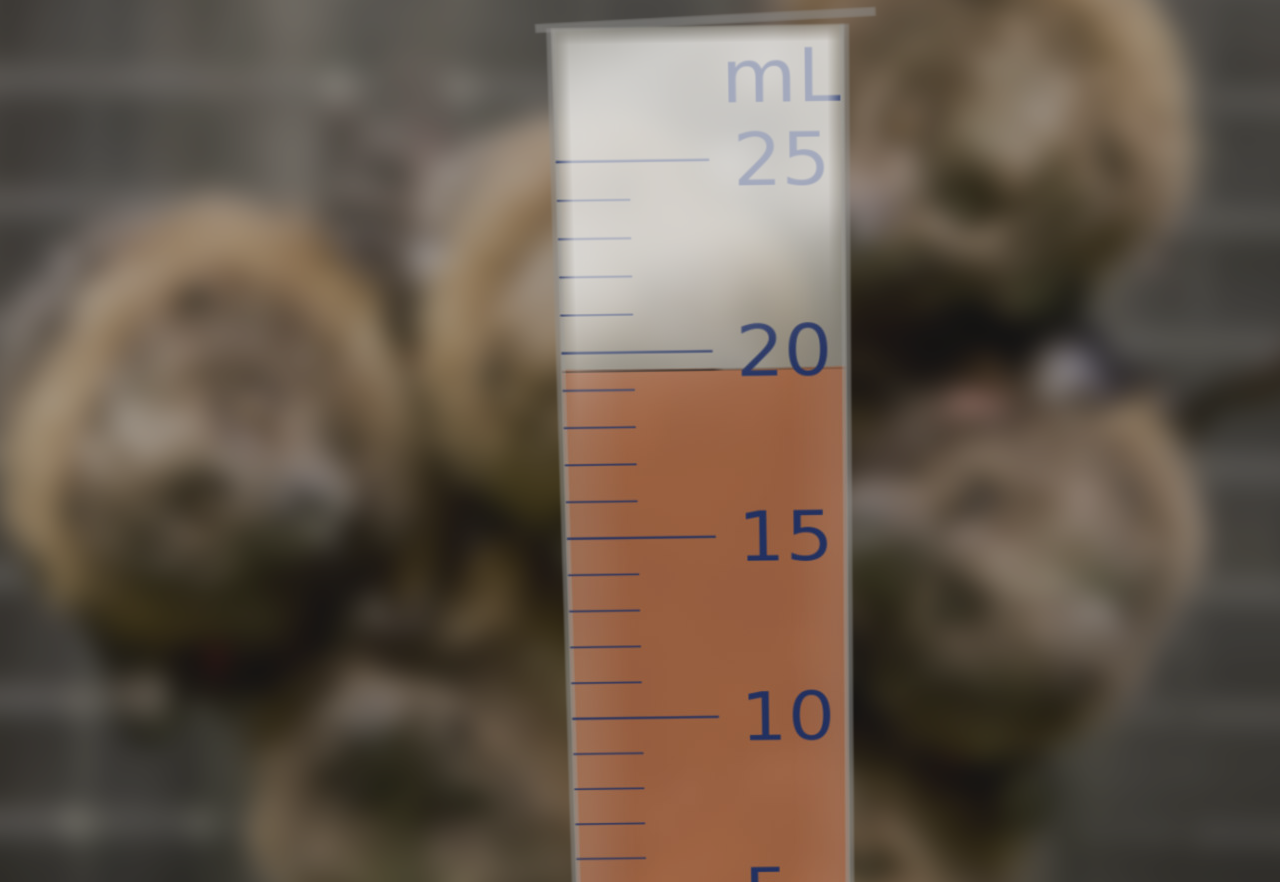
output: **19.5** mL
